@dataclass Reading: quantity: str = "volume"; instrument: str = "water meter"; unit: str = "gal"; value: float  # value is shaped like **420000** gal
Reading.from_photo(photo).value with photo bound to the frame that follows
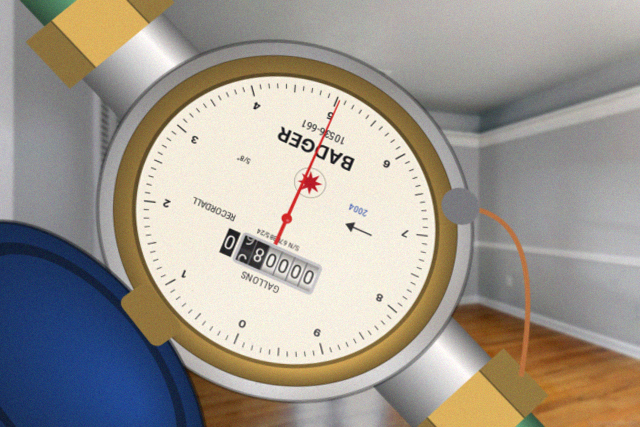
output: **855.0** gal
